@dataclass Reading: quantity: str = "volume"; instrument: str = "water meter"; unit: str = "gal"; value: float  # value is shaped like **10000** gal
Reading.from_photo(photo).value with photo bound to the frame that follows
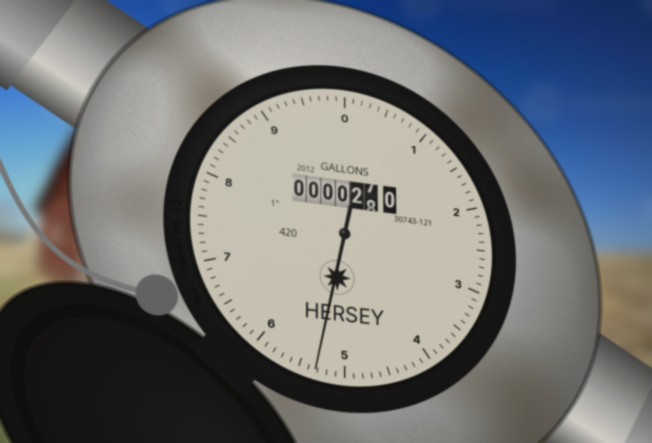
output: **275.3** gal
